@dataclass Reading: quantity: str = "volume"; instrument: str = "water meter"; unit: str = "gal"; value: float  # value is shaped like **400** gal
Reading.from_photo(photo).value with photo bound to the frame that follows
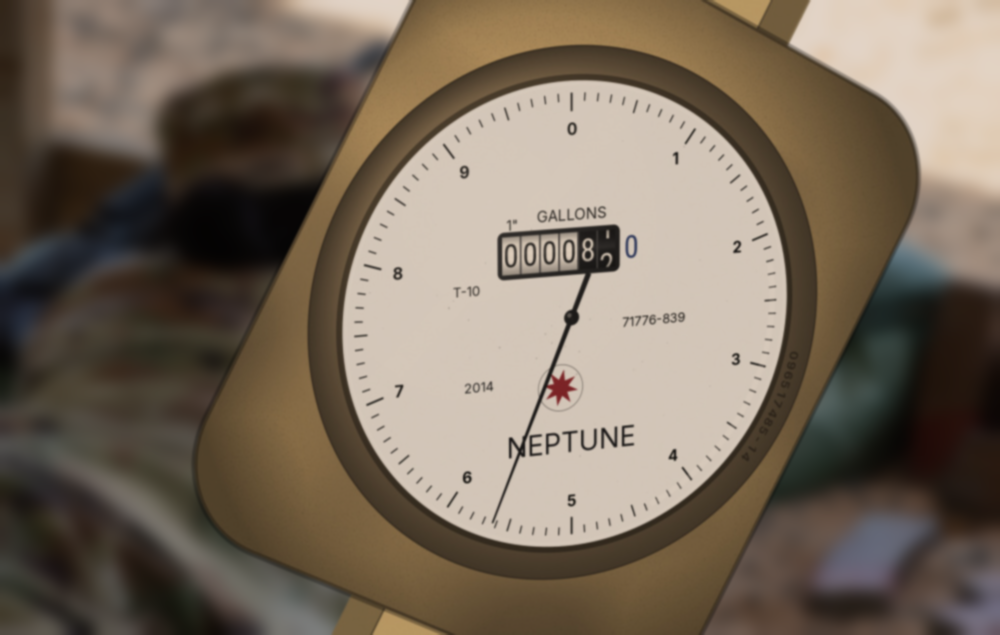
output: **815.6** gal
